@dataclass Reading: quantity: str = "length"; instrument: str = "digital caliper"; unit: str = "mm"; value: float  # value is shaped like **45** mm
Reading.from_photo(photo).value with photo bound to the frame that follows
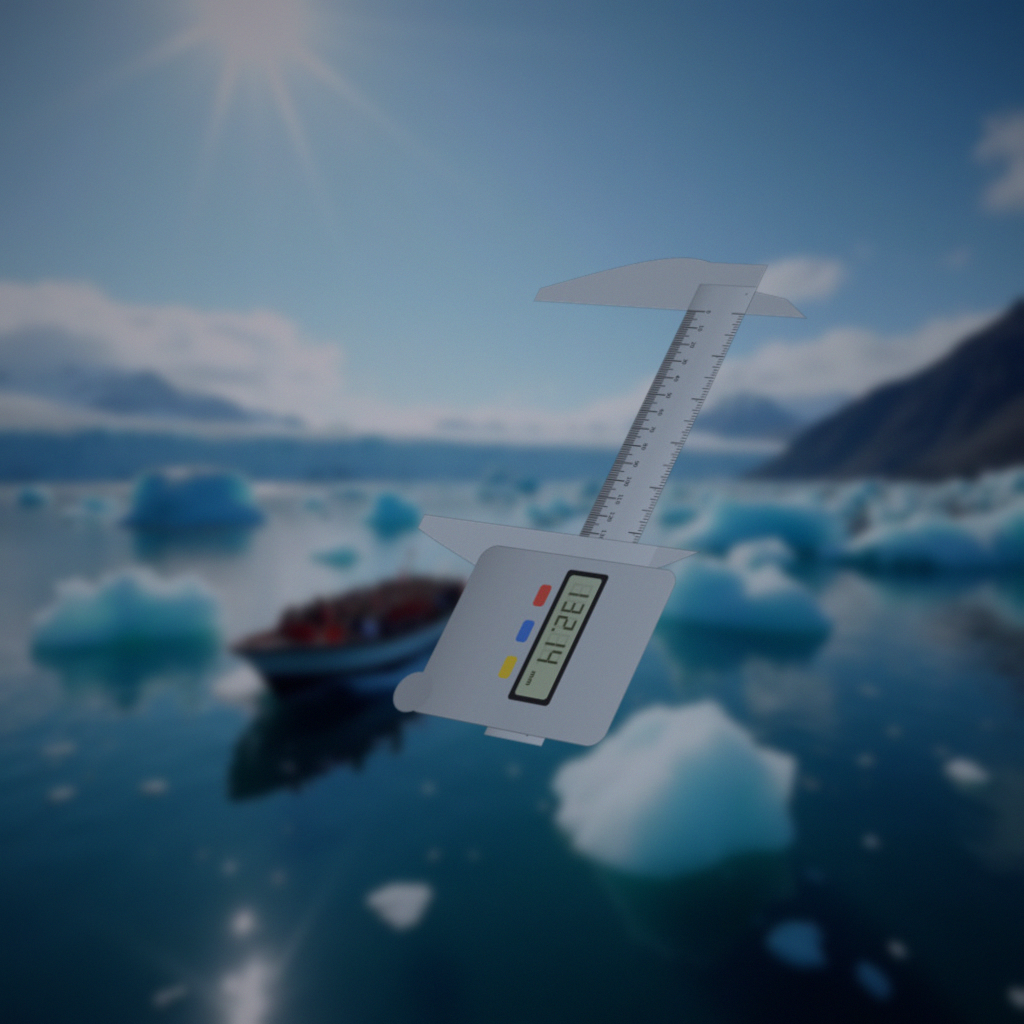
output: **132.14** mm
